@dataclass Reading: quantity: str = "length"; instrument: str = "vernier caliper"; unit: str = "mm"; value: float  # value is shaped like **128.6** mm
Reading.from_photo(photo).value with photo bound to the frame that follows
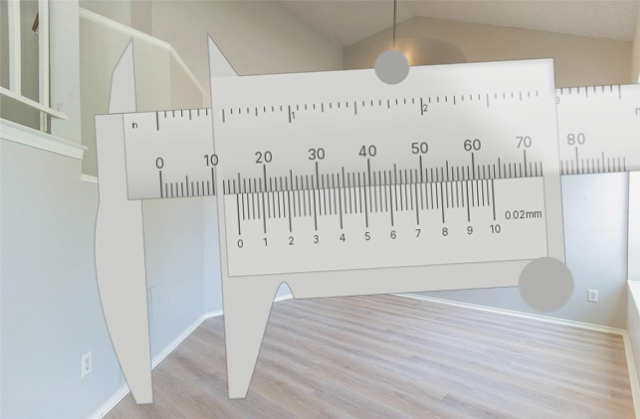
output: **14.5** mm
